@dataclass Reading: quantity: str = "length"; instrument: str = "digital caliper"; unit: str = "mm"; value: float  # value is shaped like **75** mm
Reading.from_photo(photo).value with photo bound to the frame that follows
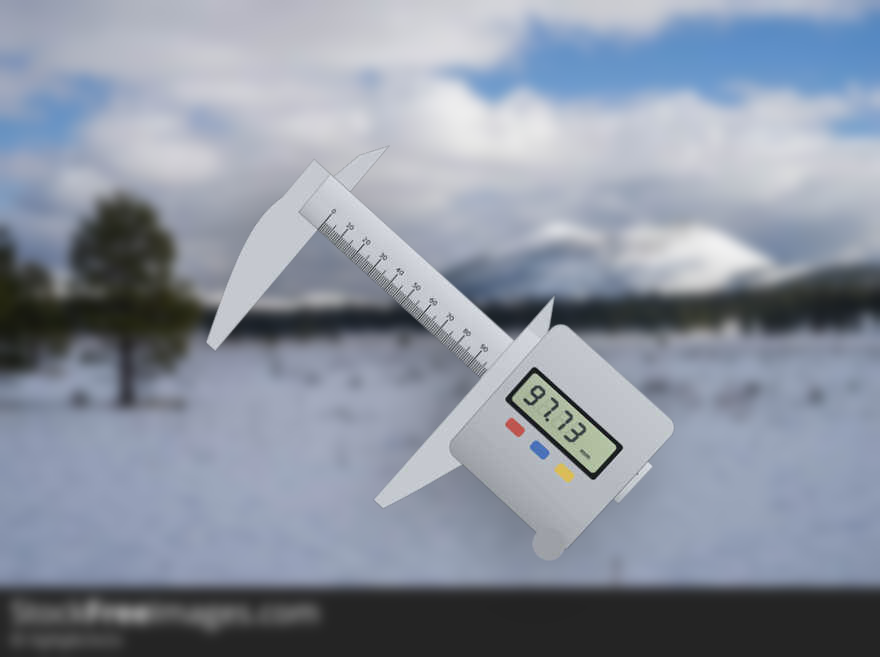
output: **97.73** mm
